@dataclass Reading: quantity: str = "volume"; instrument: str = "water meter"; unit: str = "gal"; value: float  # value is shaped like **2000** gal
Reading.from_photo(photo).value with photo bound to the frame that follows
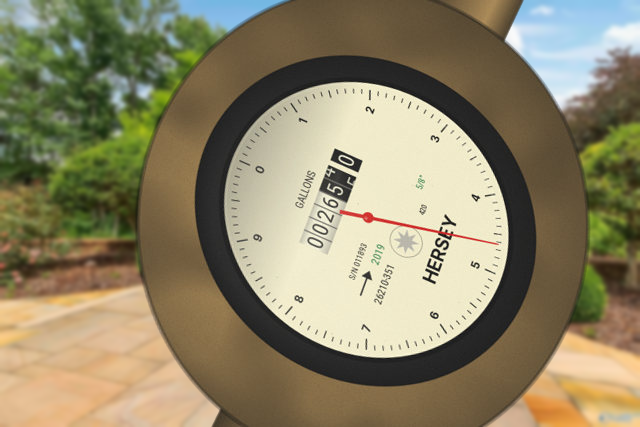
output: **26544.6** gal
